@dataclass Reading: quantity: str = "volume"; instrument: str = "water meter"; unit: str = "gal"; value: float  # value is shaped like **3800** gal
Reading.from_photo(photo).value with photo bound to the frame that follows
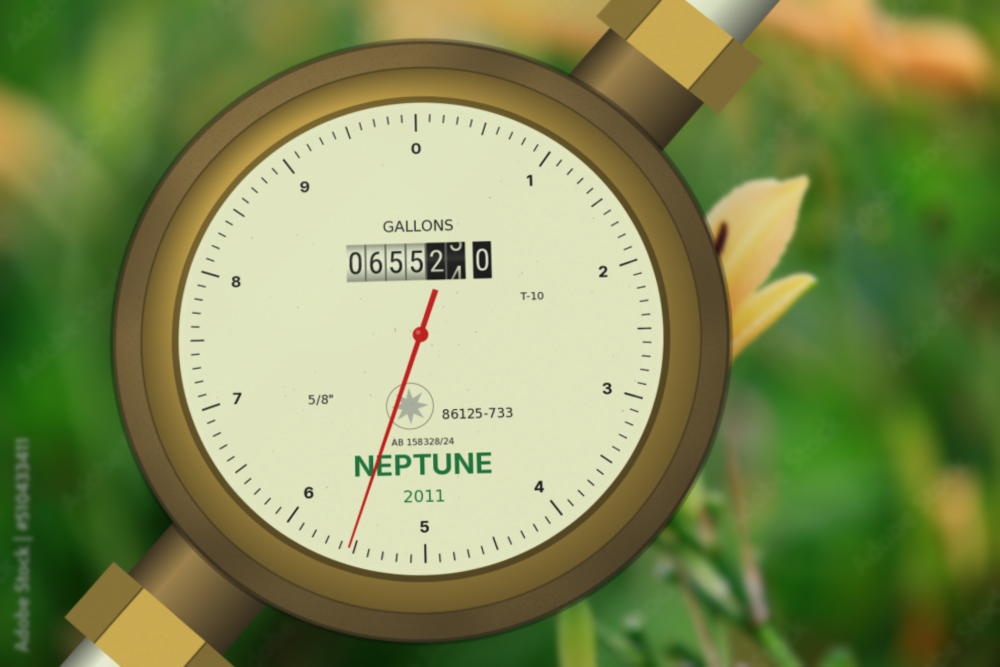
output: **655235.5** gal
